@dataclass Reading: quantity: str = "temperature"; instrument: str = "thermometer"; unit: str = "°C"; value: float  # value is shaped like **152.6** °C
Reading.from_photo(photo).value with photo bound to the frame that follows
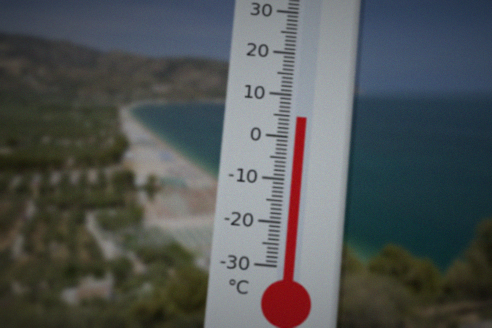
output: **5** °C
